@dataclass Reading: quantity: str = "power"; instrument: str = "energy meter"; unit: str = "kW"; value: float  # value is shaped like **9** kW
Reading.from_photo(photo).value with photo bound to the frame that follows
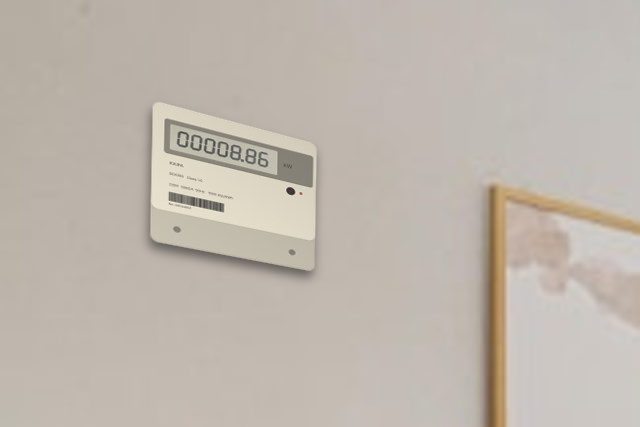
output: **8.86** kW
